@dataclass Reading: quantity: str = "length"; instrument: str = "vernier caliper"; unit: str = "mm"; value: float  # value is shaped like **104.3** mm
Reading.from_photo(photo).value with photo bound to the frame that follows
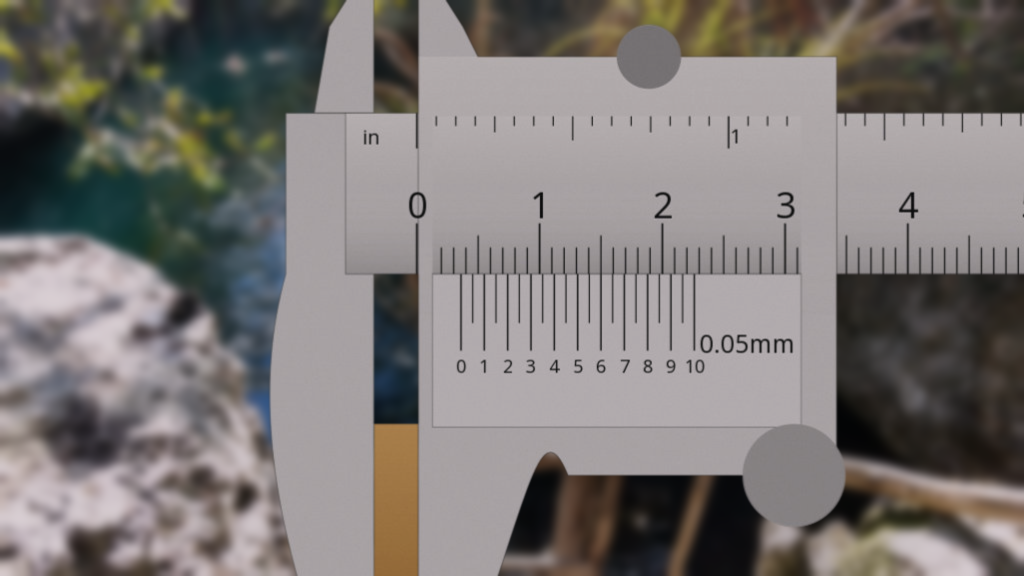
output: **3.6** mm
